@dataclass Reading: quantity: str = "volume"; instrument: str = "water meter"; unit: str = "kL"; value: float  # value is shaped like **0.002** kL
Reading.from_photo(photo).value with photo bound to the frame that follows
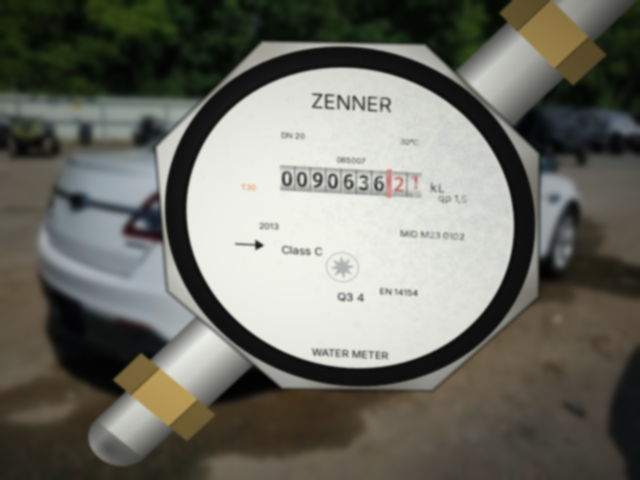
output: **90636.21** kL
